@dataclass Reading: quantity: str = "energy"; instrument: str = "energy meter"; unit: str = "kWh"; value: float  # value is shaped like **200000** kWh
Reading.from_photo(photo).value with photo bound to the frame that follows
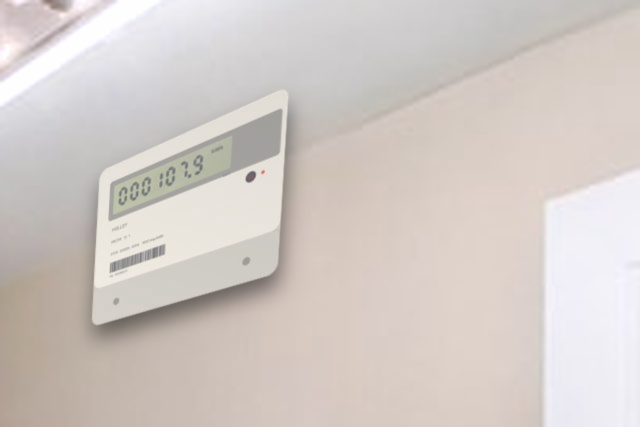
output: **107.9** kWh
